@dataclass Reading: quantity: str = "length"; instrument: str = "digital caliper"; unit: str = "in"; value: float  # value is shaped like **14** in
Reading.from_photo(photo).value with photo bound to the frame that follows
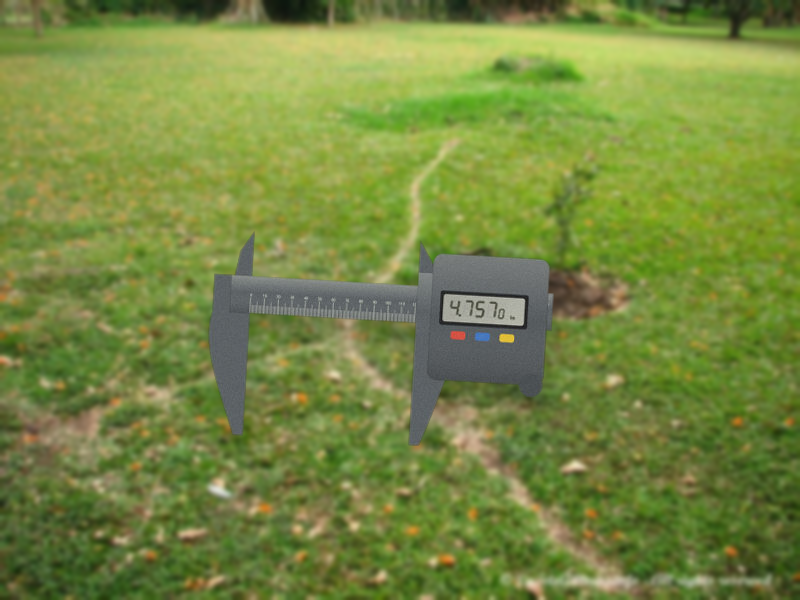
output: **4.7570** in
